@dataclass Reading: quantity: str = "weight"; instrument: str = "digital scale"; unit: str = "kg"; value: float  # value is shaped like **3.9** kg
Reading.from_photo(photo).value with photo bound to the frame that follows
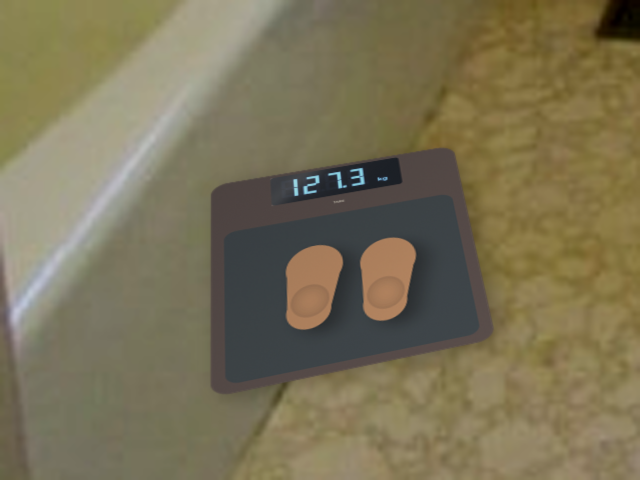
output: **127.3** kg
